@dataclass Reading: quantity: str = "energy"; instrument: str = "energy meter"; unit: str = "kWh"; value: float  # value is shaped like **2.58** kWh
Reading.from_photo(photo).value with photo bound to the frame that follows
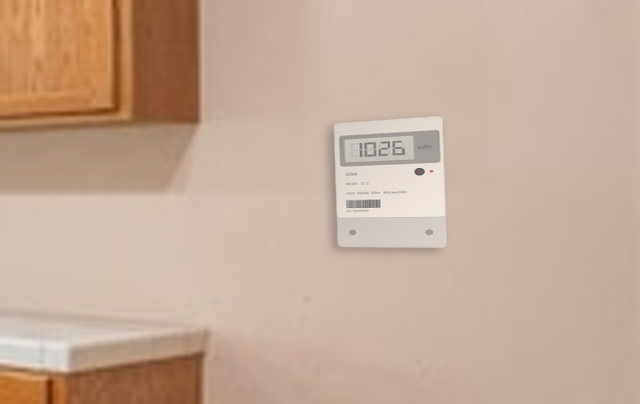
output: **1026** kWh
